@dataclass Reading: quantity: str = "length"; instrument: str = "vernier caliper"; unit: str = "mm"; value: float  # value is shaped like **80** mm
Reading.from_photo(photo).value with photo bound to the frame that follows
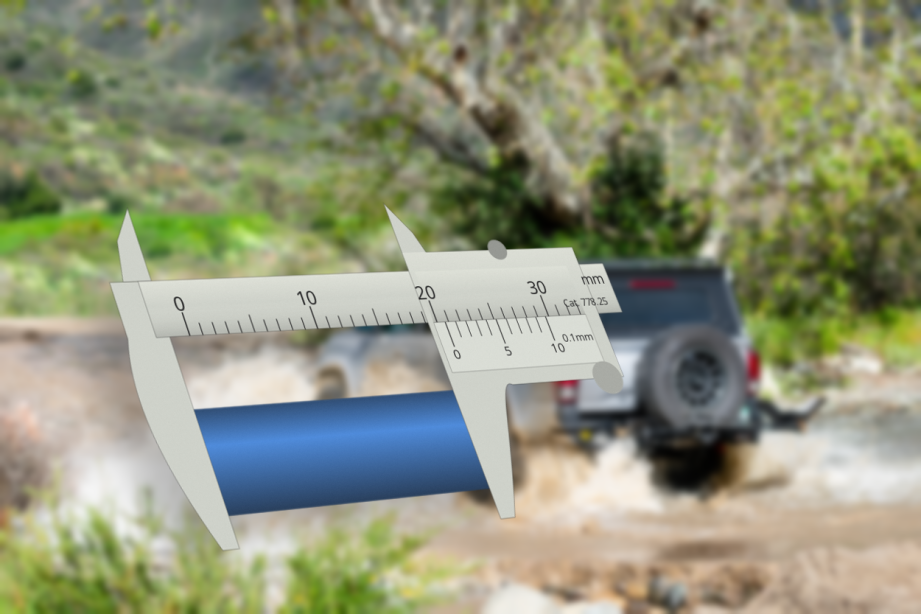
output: **20.7** mm
